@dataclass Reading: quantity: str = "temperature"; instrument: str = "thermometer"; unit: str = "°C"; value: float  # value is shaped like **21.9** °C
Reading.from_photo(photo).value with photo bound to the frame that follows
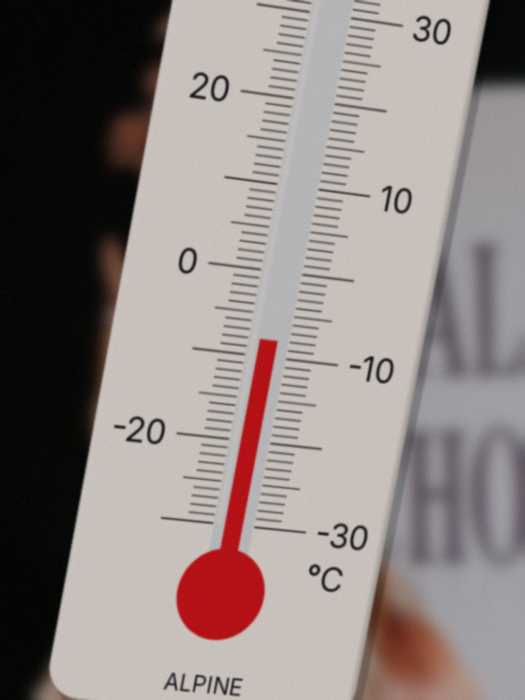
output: **-8** °C
